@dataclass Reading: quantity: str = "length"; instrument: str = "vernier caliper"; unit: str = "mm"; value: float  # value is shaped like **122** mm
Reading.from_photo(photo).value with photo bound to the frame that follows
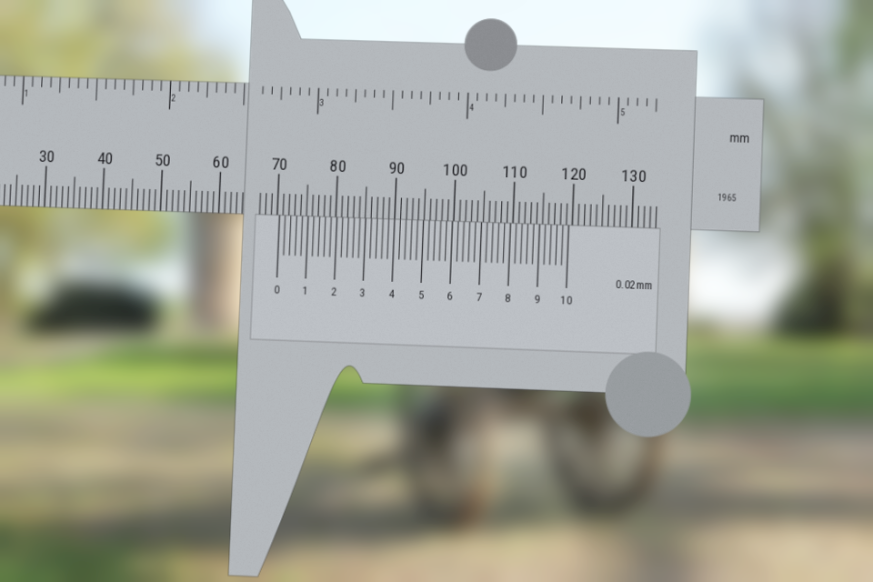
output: **70.4** mm
